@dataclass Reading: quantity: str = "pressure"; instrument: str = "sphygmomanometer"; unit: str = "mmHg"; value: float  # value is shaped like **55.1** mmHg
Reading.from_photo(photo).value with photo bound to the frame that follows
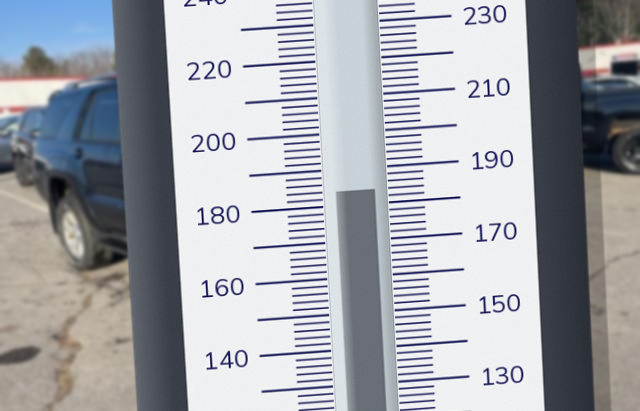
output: **184** mmHg
